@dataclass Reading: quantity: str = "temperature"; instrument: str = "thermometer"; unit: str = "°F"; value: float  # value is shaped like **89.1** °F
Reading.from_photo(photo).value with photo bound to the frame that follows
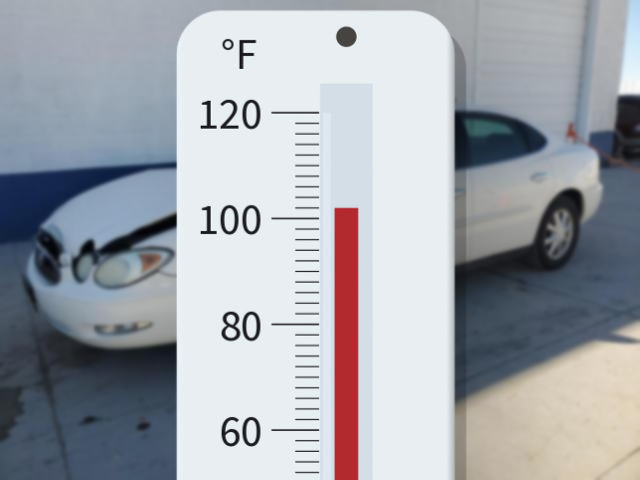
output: **102** °F
